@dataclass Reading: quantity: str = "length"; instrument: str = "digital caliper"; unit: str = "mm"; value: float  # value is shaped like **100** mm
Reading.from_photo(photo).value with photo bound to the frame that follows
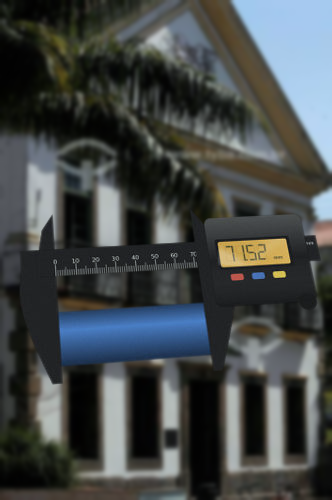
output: **71.52** mm
